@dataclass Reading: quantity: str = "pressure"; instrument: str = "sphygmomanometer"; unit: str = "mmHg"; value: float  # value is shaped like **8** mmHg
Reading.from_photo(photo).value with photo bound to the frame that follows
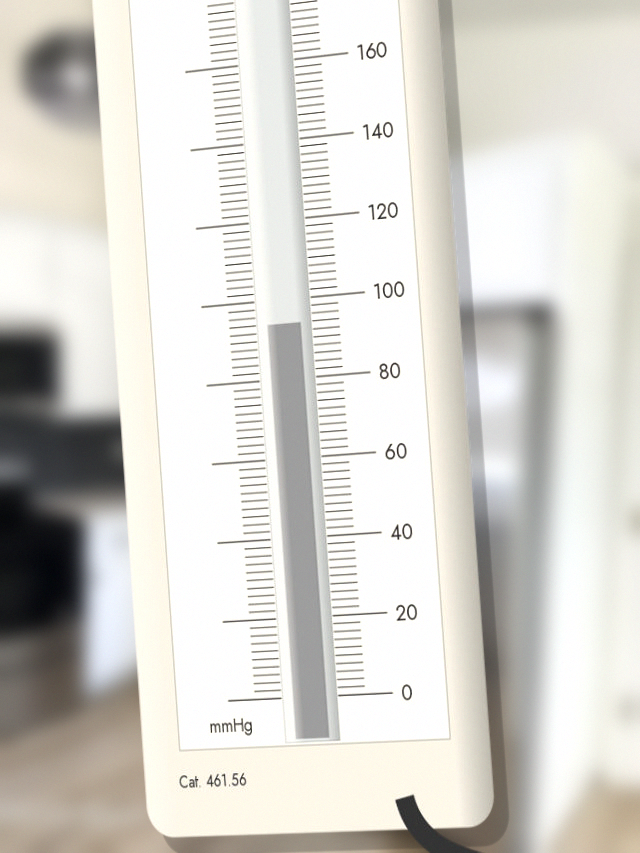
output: **94** mmHg
